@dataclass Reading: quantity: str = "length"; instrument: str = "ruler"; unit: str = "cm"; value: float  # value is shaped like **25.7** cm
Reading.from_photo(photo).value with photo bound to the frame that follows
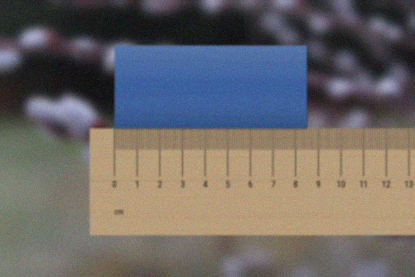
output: **8.5** cm
